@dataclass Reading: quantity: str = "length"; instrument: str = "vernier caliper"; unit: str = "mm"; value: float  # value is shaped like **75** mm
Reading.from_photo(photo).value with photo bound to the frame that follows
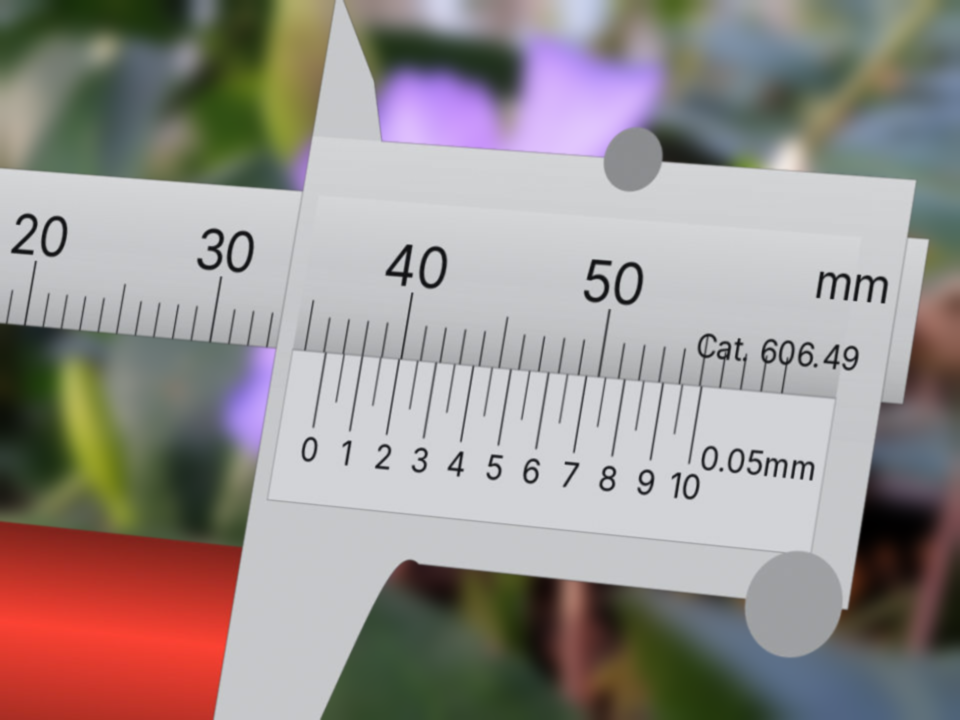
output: **36.1** mm
